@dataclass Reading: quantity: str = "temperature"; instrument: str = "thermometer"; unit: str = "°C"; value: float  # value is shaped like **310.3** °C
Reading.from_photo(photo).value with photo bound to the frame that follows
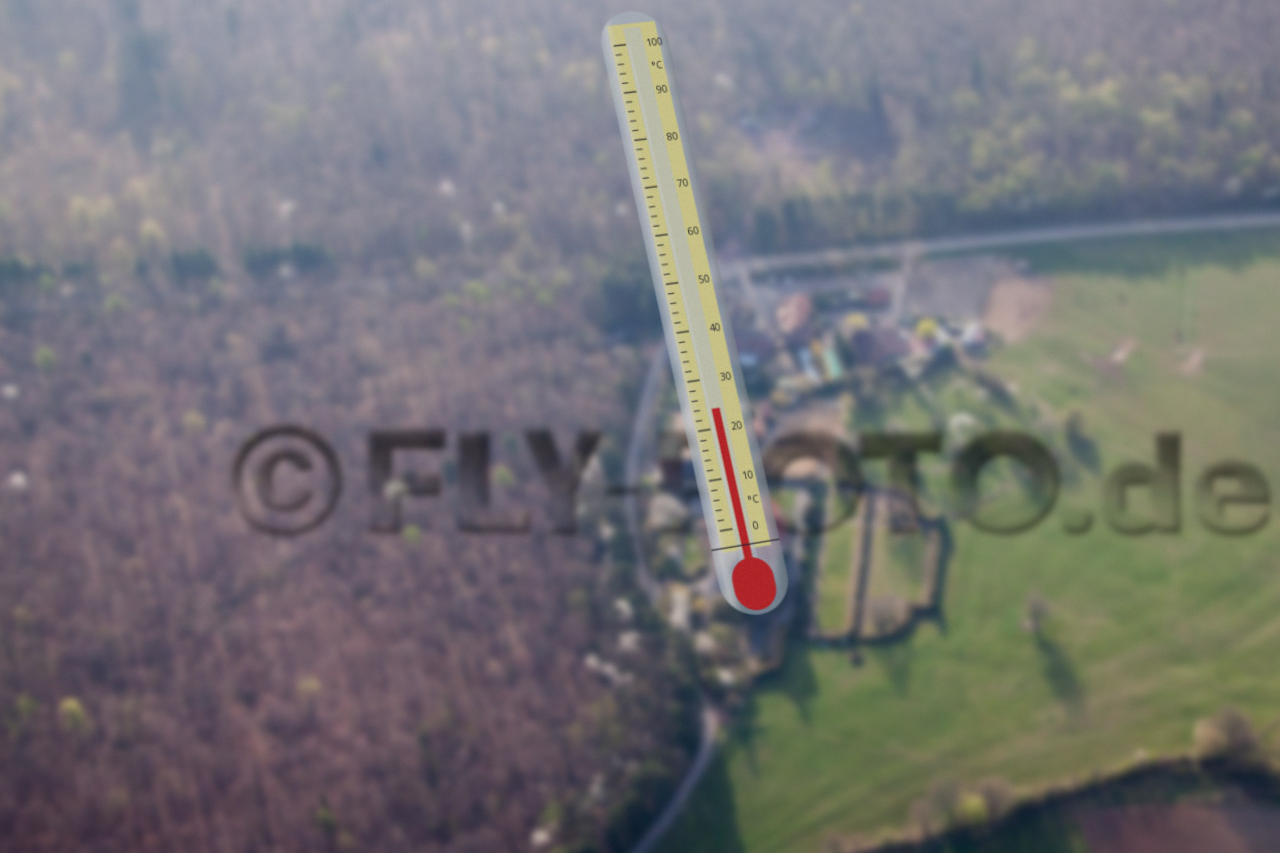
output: **24** °C
